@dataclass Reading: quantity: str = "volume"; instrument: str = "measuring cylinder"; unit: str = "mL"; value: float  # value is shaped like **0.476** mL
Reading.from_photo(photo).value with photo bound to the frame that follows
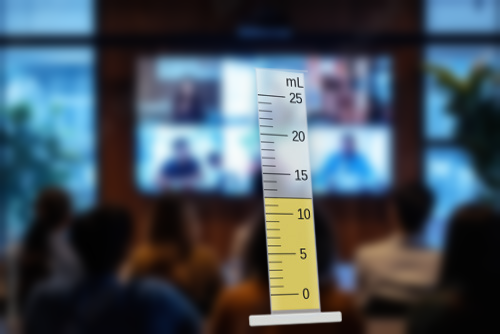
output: **12** mL
